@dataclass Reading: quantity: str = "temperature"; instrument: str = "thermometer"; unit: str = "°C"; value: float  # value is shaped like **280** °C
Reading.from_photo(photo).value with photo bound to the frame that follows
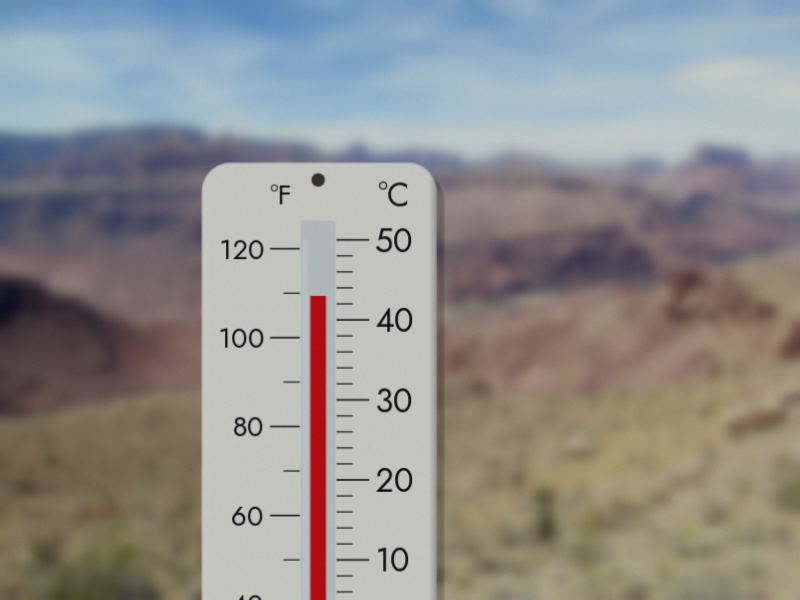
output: **43** °C
